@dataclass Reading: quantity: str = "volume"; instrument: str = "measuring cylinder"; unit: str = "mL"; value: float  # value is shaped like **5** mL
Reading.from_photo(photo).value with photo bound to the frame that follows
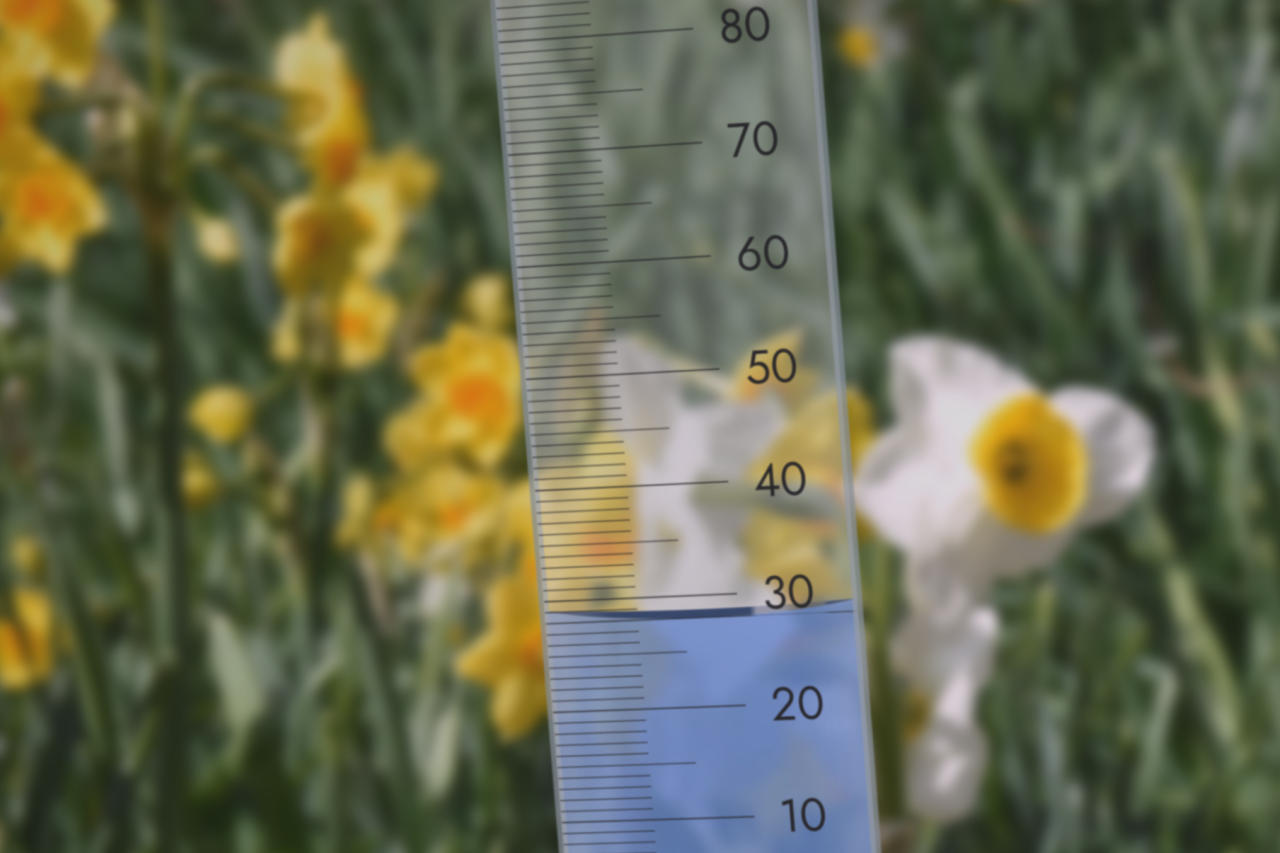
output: **28** mL
